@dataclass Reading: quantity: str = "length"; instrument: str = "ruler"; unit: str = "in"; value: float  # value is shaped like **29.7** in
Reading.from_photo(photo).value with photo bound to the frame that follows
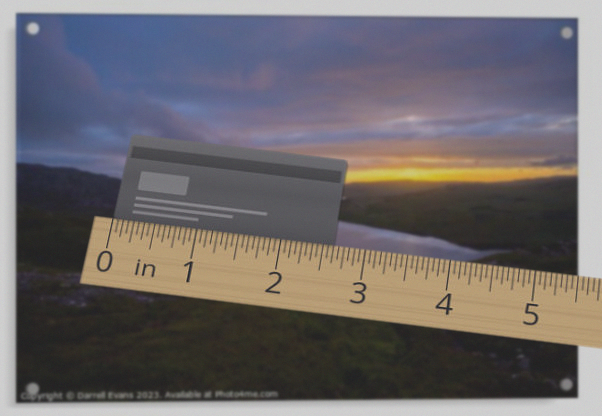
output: **2.625** in
